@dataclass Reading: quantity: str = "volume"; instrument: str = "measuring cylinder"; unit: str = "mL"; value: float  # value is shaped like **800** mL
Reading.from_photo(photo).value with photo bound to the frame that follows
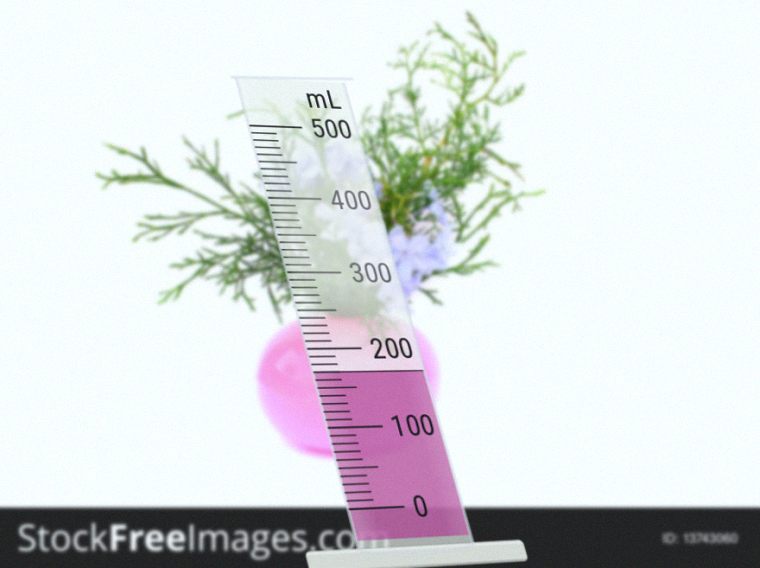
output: **170** mL
